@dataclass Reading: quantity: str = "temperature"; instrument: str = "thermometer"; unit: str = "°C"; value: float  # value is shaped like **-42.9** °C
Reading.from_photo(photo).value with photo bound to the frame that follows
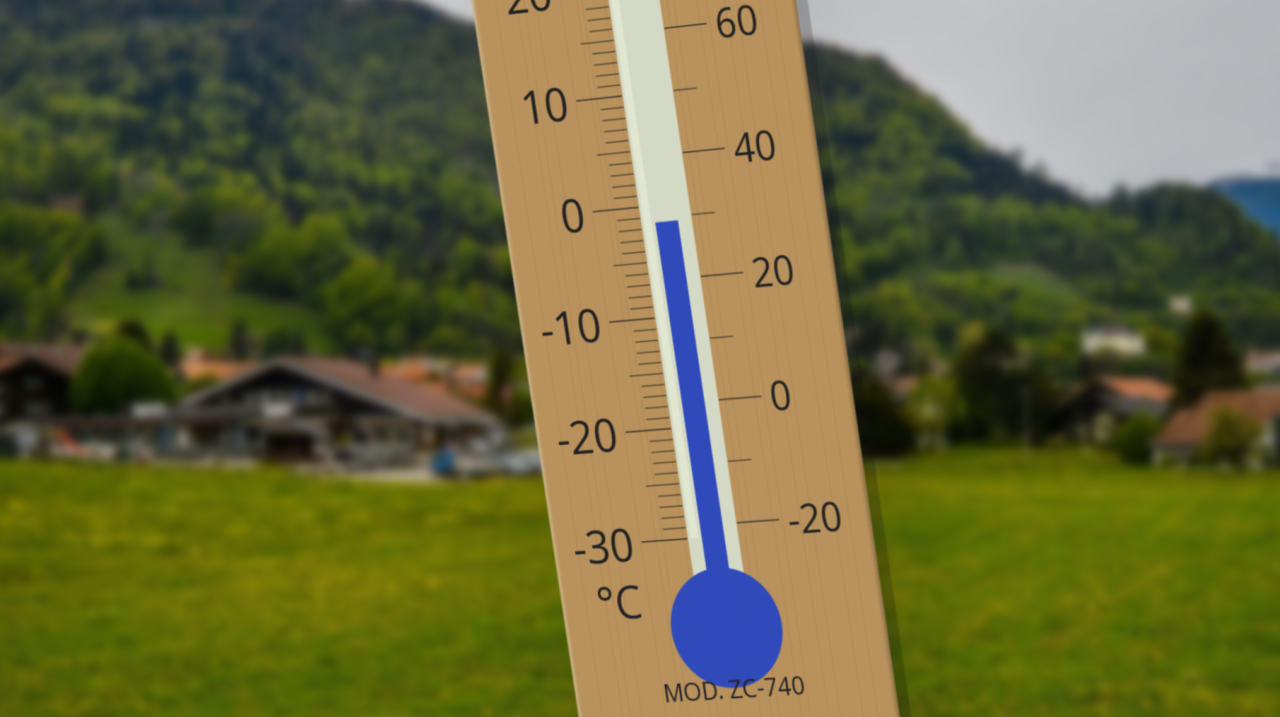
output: **-1.5** °C
